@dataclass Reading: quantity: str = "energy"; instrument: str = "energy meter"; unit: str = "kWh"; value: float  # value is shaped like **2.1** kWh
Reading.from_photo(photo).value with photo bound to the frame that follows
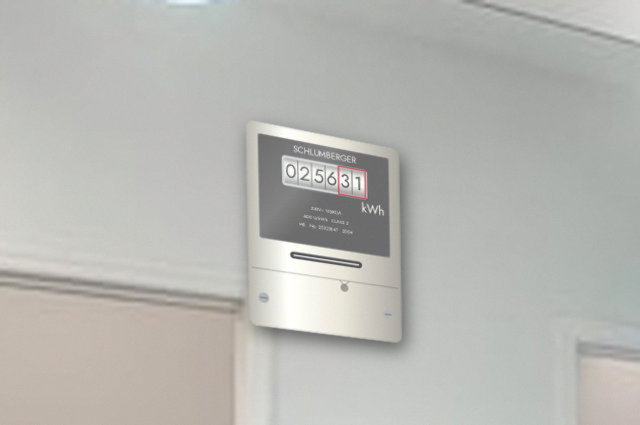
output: **256.31** kWh
